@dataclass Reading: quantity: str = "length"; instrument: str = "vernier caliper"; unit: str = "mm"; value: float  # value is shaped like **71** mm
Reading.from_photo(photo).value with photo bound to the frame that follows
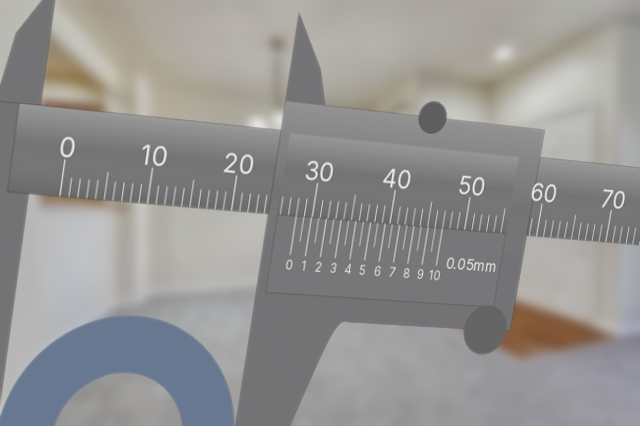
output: **28.0** mm
